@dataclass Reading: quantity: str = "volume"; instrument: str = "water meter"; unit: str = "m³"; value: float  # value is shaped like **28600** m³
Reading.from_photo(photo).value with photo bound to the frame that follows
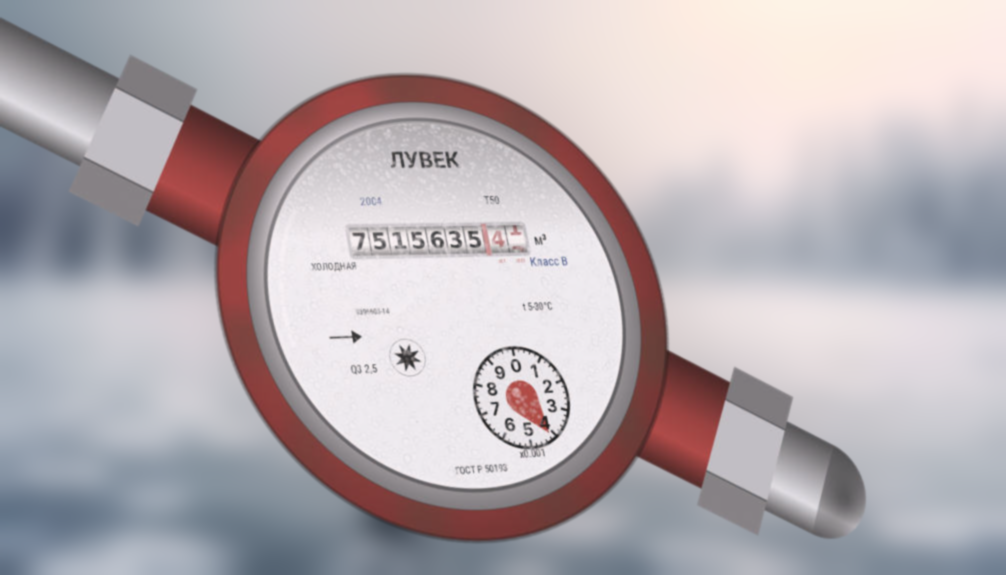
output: **7515635.414** m³
